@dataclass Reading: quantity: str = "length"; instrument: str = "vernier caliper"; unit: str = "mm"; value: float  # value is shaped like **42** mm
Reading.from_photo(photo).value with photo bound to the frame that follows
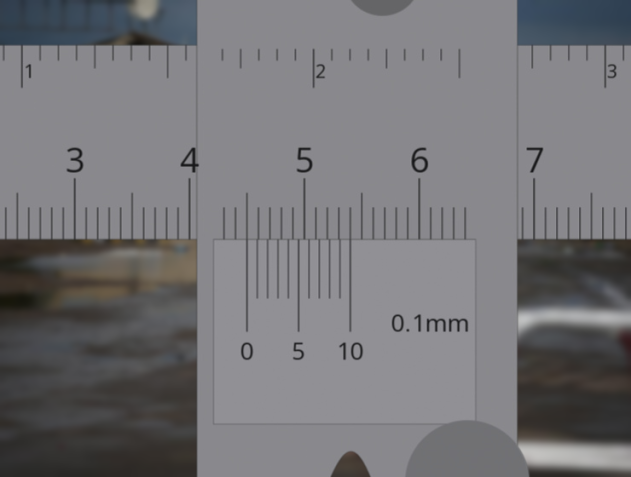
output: **45.0** mm
